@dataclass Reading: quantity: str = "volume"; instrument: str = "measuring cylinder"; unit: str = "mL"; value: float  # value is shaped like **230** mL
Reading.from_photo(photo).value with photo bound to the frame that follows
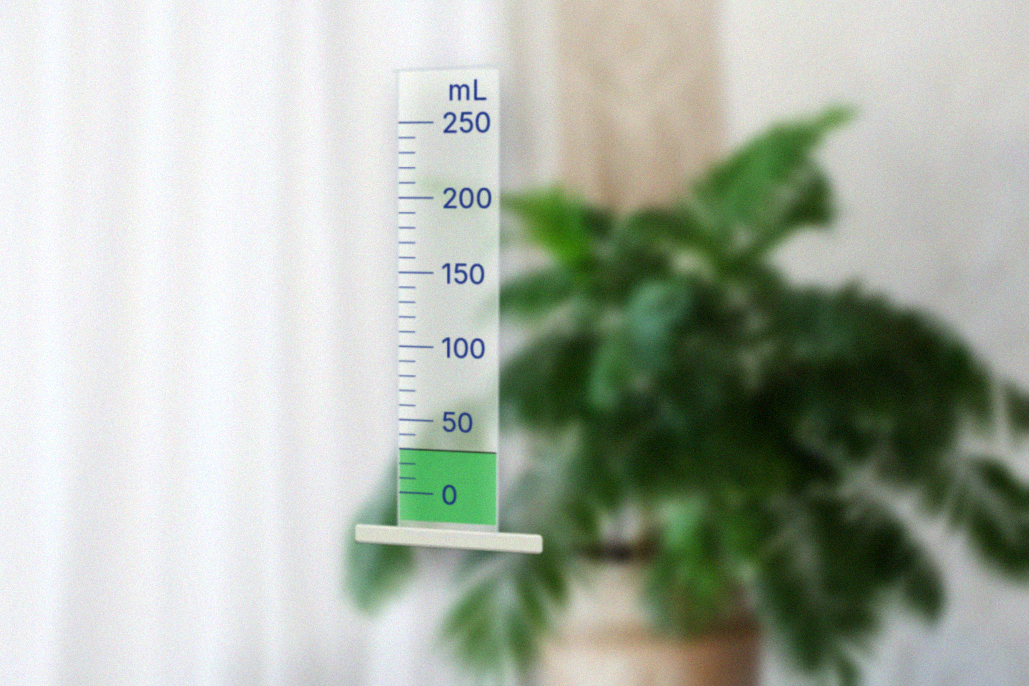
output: **30** mL
